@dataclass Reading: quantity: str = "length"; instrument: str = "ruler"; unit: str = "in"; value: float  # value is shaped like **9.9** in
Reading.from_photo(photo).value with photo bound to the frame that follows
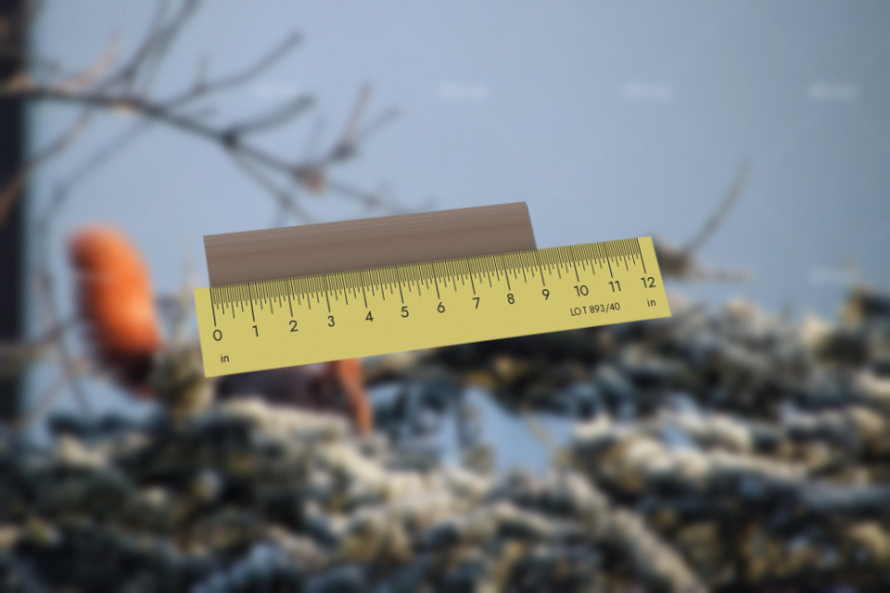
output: **9** in
